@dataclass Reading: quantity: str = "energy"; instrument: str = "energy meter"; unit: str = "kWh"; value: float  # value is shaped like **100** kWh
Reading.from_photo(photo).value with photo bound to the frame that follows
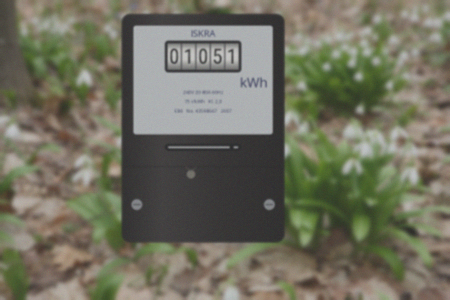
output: **1051** kWh
